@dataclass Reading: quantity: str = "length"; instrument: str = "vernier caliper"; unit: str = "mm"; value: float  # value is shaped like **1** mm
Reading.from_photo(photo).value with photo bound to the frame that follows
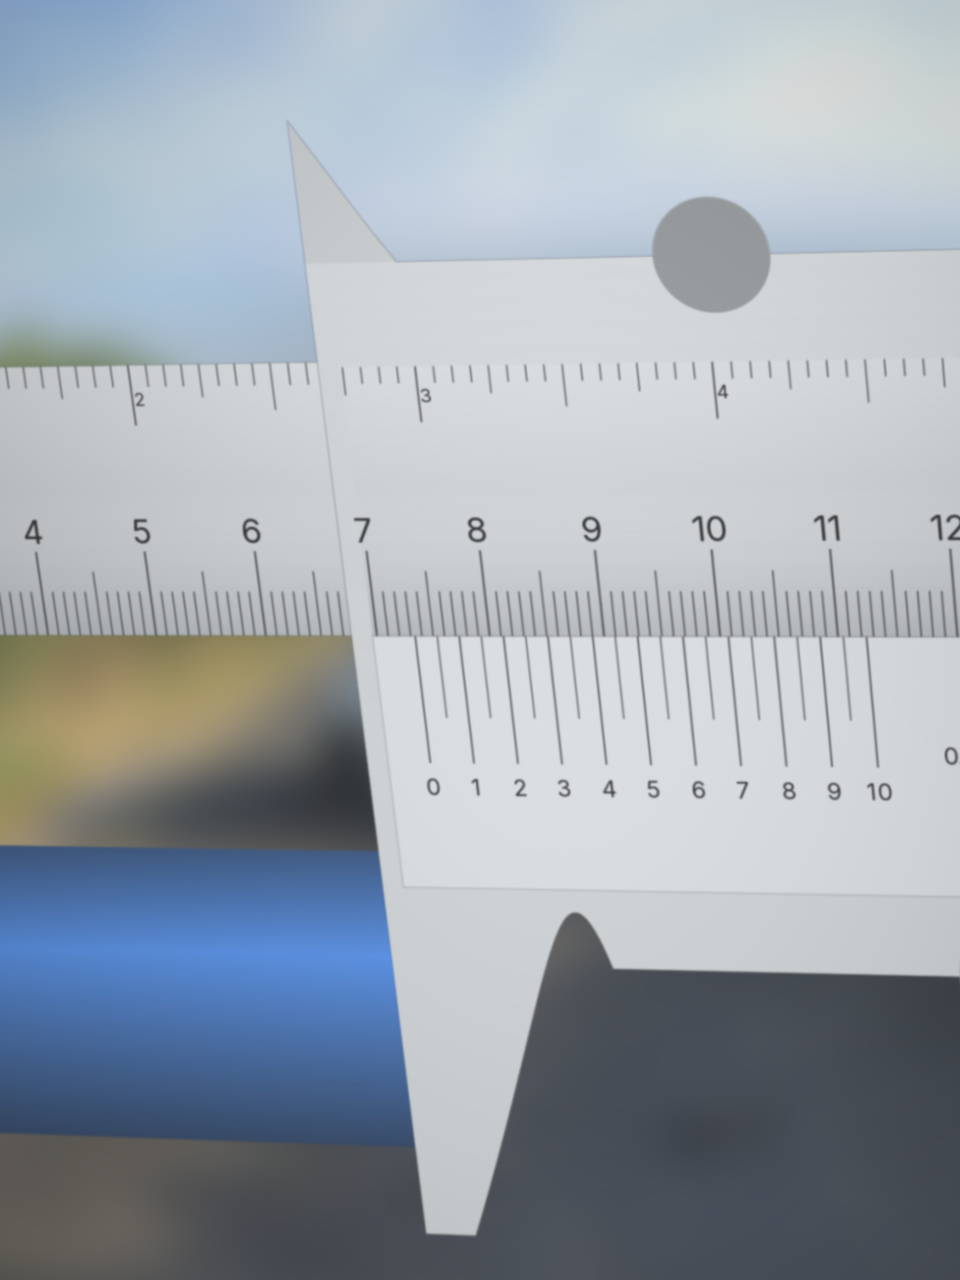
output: **73.4** mm
